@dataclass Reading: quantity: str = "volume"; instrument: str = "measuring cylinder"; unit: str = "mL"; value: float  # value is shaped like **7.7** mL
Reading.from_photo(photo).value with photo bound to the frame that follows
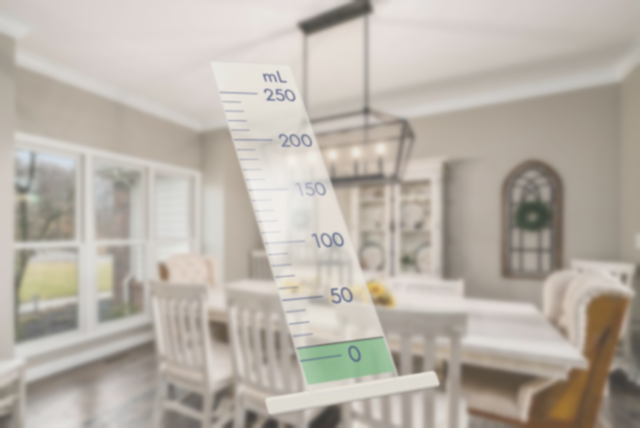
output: **10** mL
